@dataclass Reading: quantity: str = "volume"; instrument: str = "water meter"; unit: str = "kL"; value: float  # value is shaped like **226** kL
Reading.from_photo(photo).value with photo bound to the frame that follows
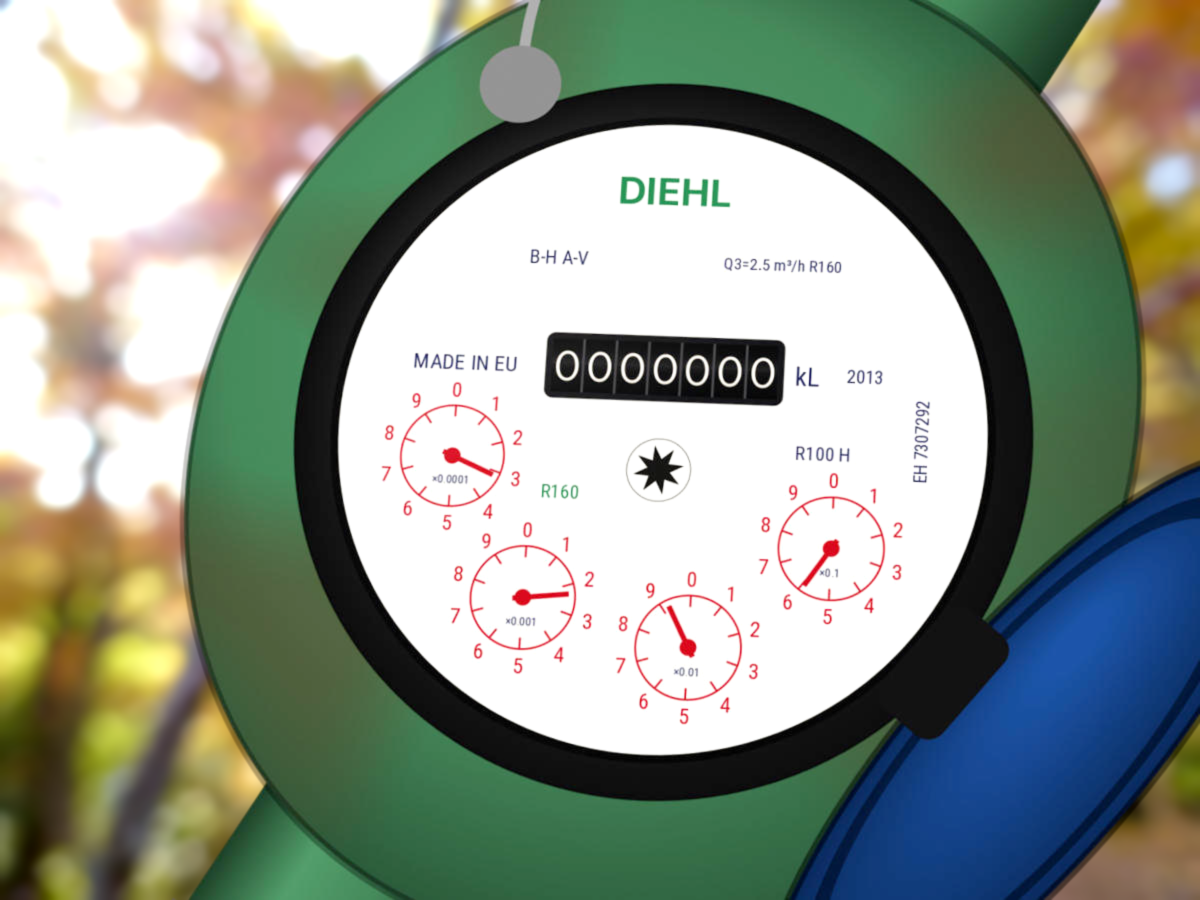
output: **0.5923** kL
